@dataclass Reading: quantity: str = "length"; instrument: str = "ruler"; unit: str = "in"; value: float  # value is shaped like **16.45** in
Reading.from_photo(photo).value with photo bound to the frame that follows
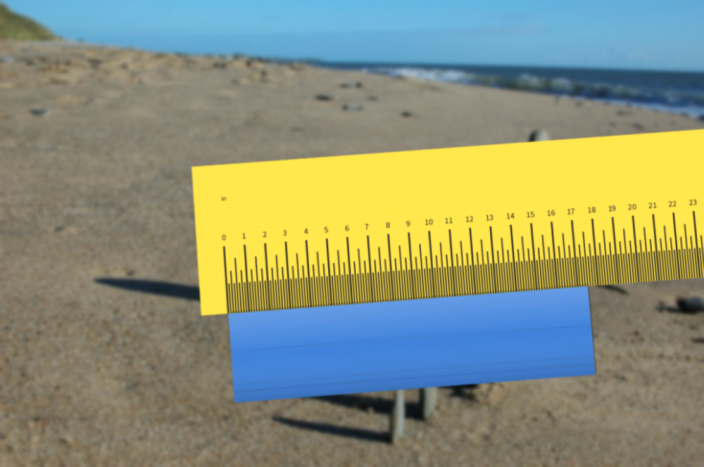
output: **17.5** in
